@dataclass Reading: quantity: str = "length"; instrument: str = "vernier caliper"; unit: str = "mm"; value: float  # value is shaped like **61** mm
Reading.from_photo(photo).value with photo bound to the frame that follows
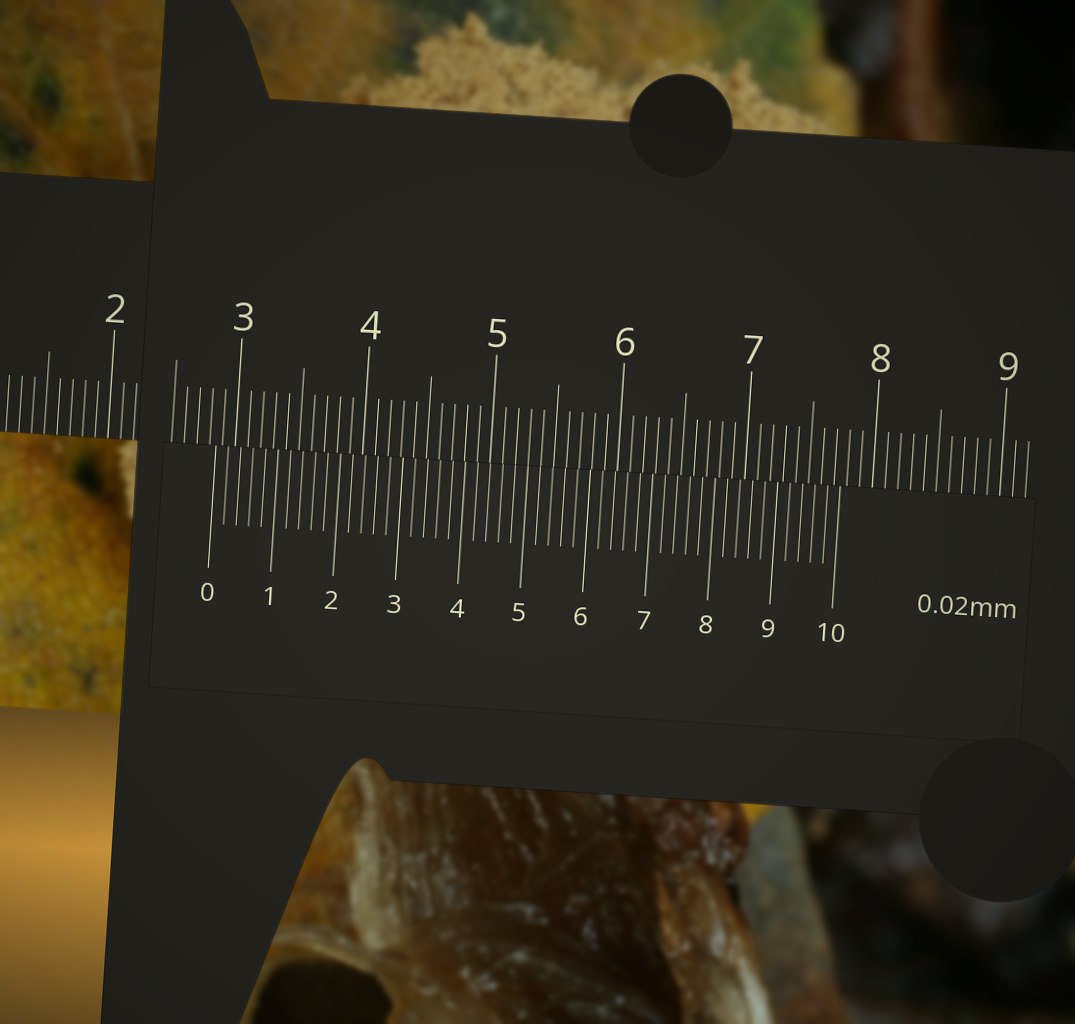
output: **28.5** mm
